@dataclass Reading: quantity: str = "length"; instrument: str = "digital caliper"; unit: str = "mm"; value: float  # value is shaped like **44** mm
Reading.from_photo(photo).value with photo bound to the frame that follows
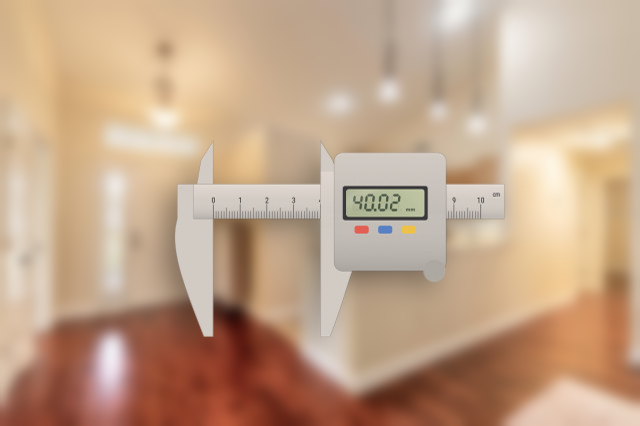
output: **40.02** mm
